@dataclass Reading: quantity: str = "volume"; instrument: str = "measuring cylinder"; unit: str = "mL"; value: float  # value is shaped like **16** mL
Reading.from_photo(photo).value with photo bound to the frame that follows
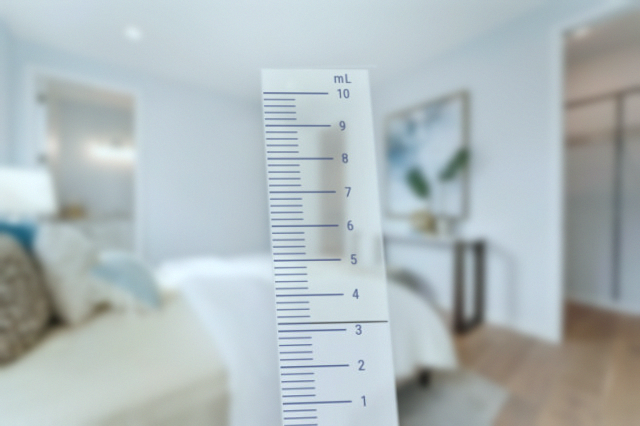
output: **3.2** mL
